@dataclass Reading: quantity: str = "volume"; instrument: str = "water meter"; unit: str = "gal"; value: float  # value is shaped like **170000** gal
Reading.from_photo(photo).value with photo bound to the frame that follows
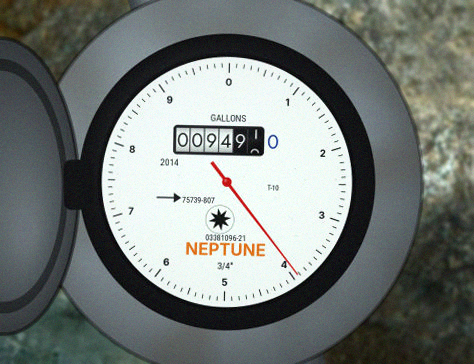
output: **94913.9** gal
